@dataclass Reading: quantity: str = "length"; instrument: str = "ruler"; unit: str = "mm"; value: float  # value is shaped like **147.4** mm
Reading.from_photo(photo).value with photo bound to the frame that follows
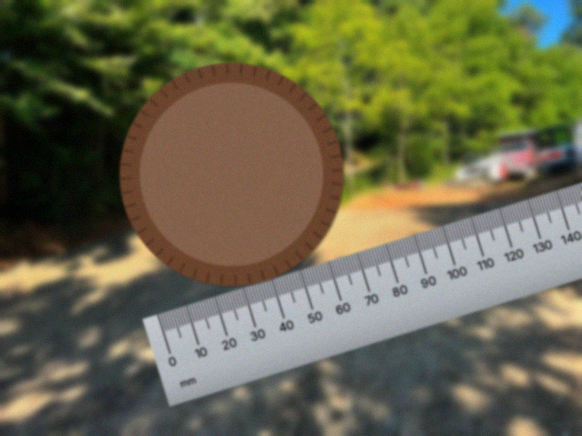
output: **75** mm
